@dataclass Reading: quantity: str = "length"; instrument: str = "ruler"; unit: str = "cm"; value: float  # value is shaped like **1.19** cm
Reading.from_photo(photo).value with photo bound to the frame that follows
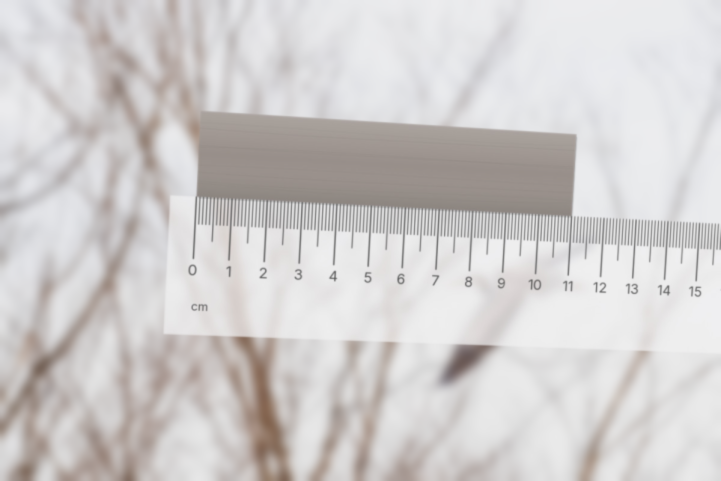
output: **11** cm
